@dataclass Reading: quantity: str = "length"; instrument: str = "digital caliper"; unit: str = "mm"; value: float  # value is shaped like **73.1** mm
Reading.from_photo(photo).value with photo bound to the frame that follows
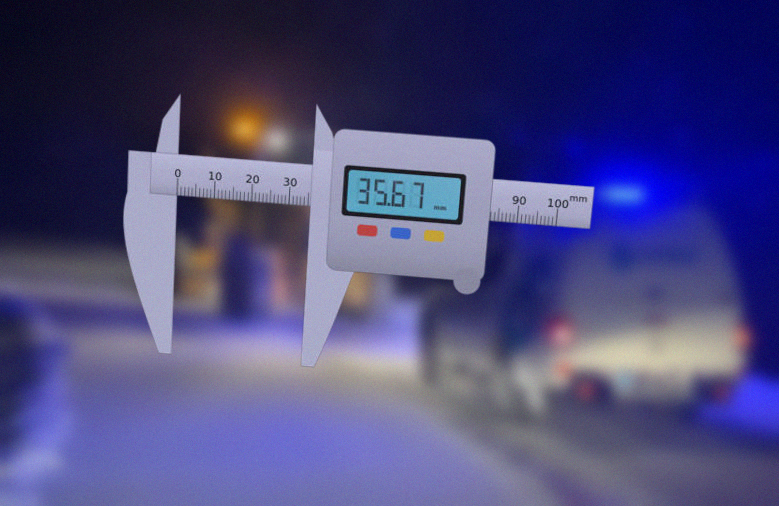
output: **35.67** mm
